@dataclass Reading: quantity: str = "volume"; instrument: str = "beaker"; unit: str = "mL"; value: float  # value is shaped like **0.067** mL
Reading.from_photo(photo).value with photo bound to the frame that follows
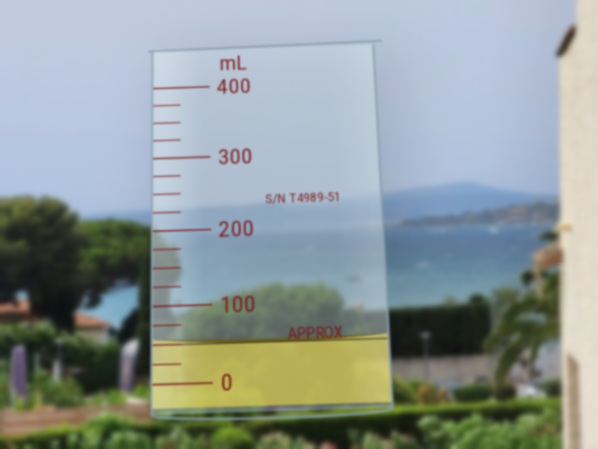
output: **50** mL
